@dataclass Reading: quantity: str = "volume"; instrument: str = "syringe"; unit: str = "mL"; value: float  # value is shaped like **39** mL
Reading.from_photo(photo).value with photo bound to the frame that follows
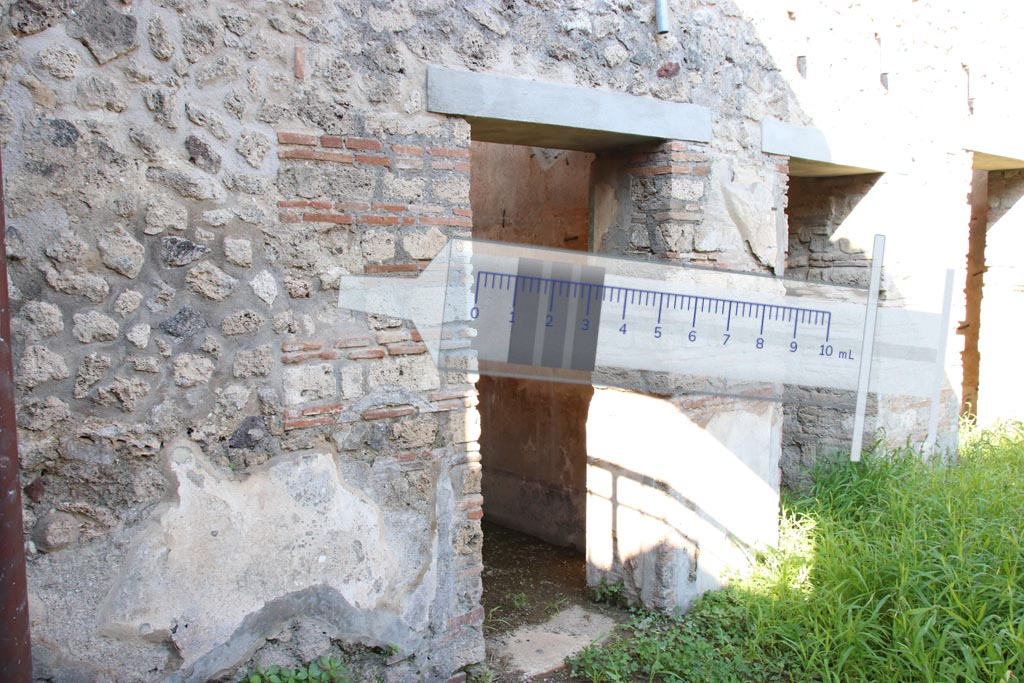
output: **1** mL
